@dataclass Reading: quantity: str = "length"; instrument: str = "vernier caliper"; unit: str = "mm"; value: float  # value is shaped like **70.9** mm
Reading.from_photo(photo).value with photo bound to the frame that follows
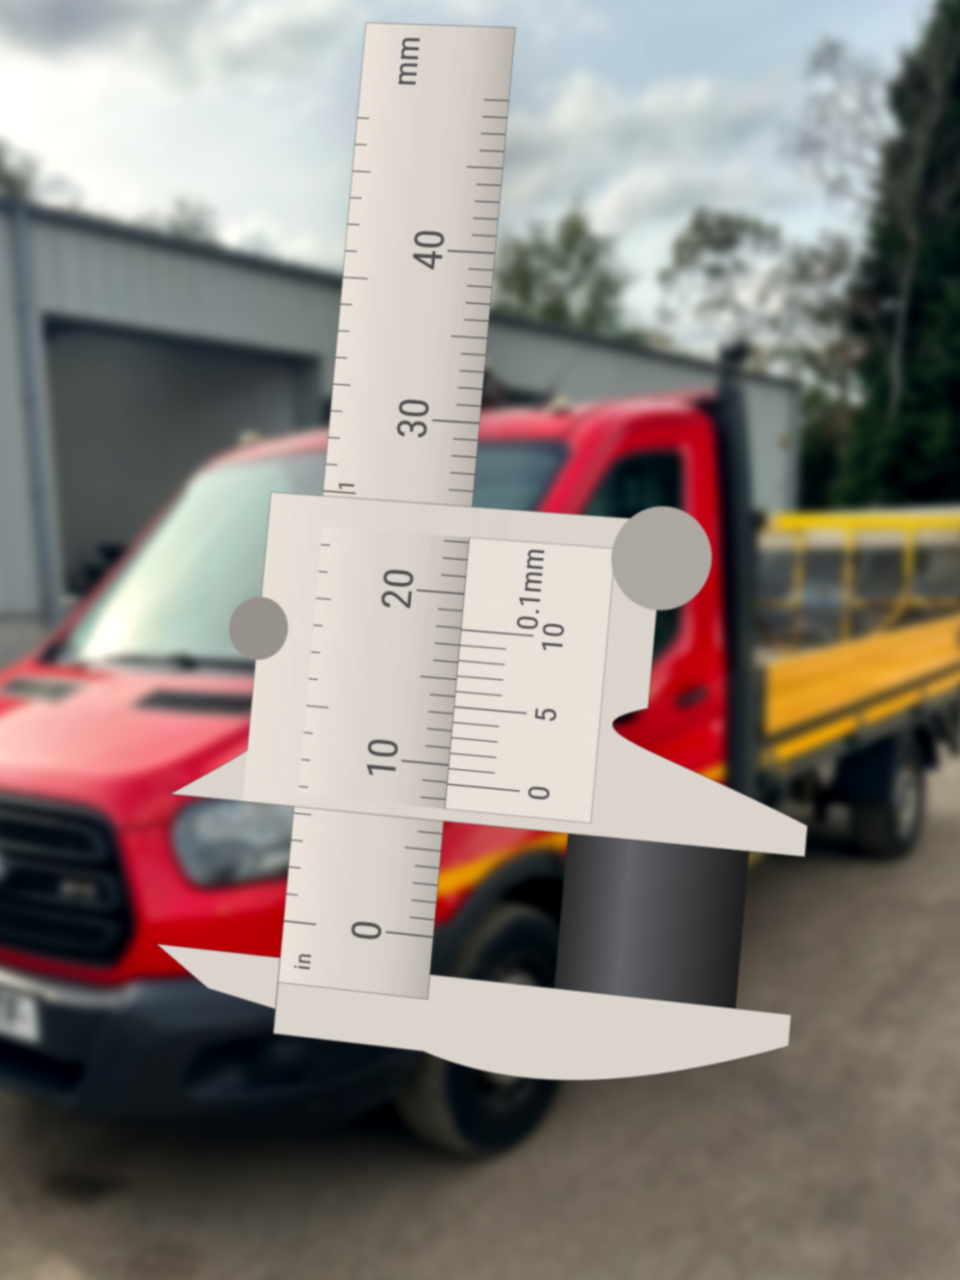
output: **8.9** mm
